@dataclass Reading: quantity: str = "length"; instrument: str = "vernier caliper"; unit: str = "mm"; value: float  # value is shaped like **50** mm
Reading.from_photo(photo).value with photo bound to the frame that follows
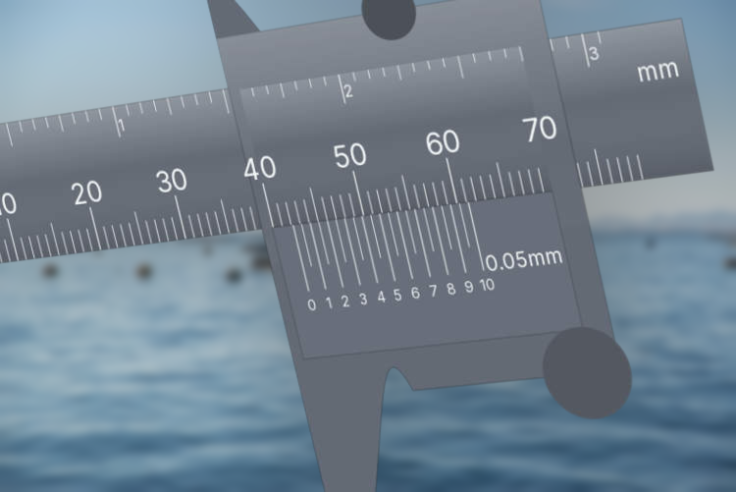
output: **42.2** mm
